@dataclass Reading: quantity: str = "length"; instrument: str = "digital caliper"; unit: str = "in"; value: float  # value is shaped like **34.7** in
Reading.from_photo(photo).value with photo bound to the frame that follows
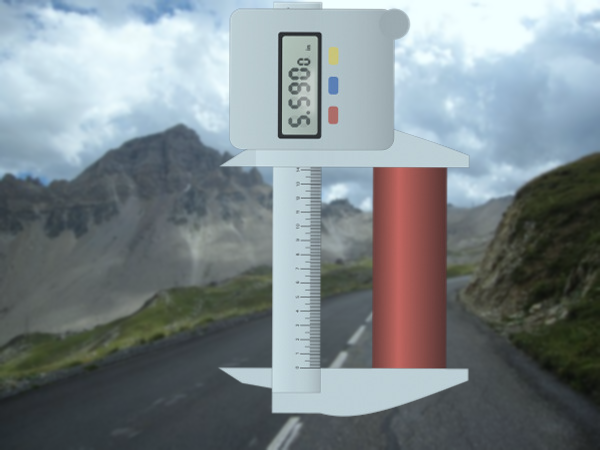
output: **5.5900** in
